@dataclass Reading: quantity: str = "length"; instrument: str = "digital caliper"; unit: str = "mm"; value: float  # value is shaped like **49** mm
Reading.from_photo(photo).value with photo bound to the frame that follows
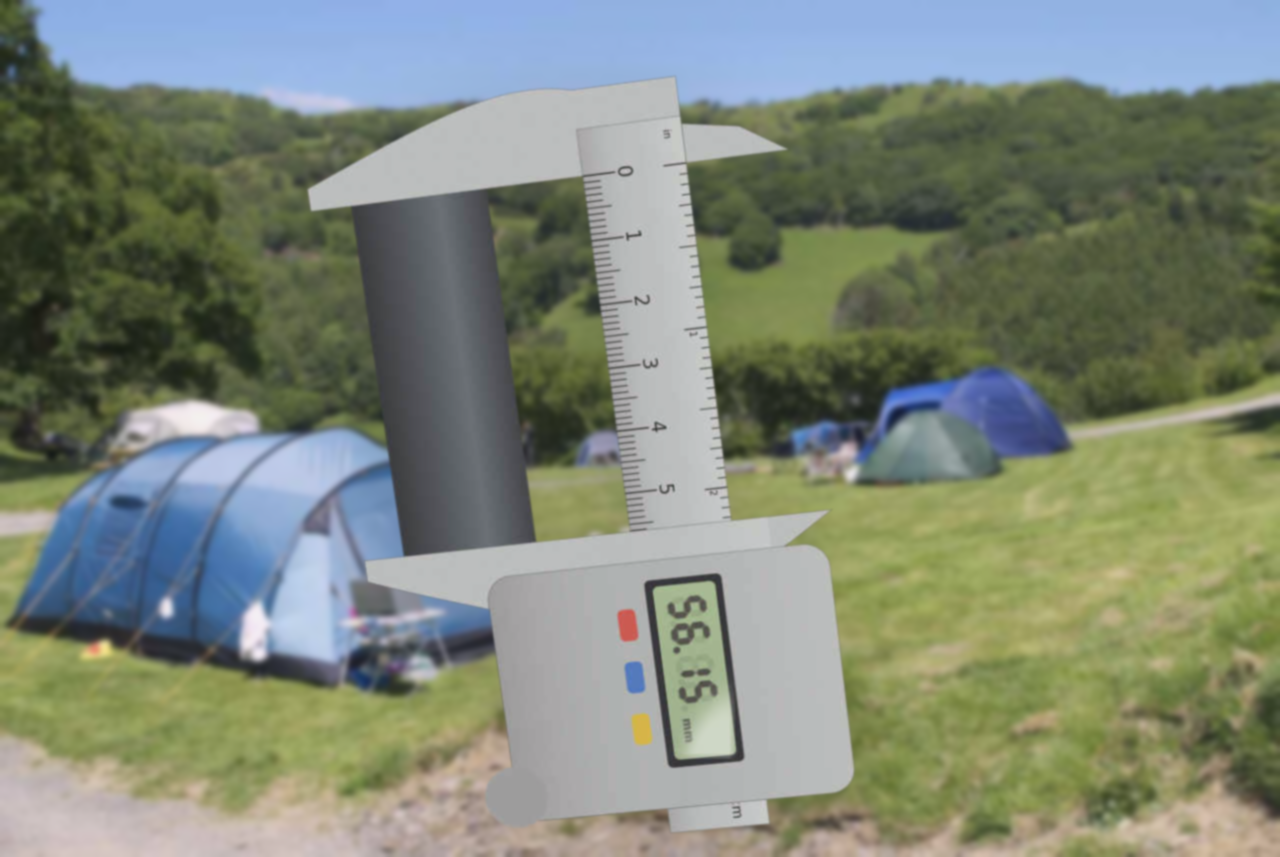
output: **56.15** mm
